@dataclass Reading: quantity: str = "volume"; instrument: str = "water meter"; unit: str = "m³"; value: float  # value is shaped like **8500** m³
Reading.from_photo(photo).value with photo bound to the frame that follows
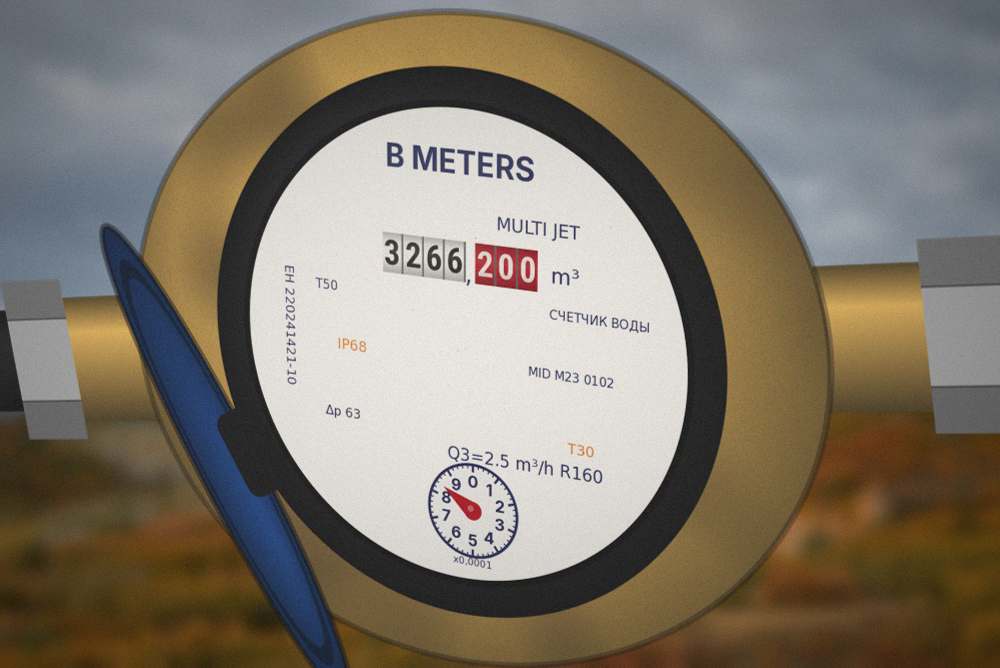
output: **3266.2008** m³
